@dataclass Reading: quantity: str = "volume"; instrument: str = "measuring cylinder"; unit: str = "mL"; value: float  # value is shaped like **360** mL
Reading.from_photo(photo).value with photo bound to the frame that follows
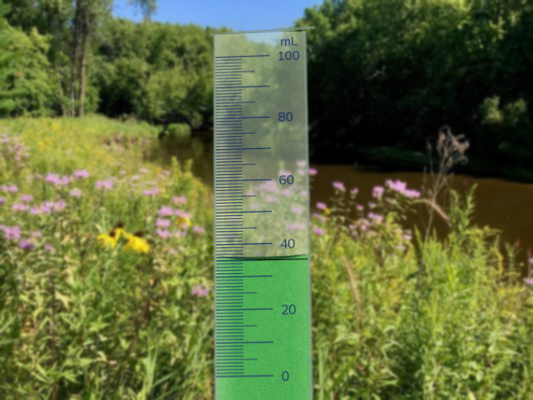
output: **35** mL
